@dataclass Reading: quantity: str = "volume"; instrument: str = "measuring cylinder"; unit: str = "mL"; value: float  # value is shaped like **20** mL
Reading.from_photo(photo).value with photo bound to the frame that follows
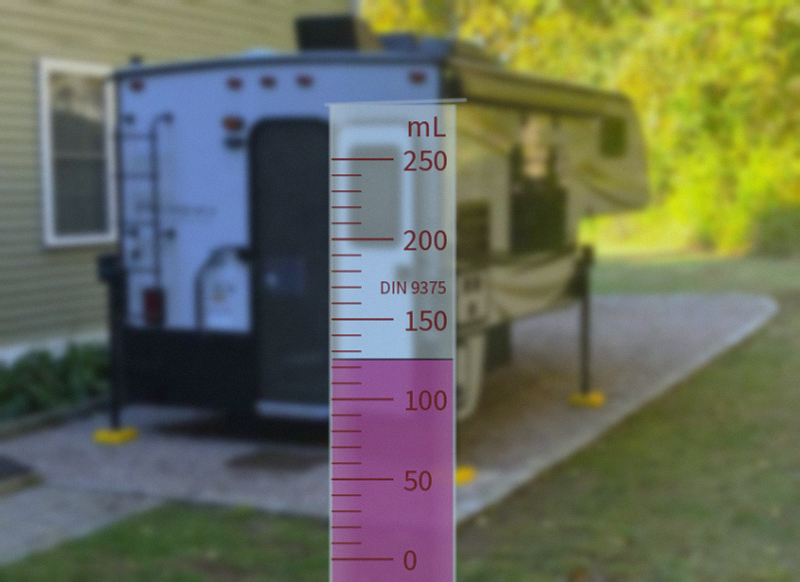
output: **125** mL
